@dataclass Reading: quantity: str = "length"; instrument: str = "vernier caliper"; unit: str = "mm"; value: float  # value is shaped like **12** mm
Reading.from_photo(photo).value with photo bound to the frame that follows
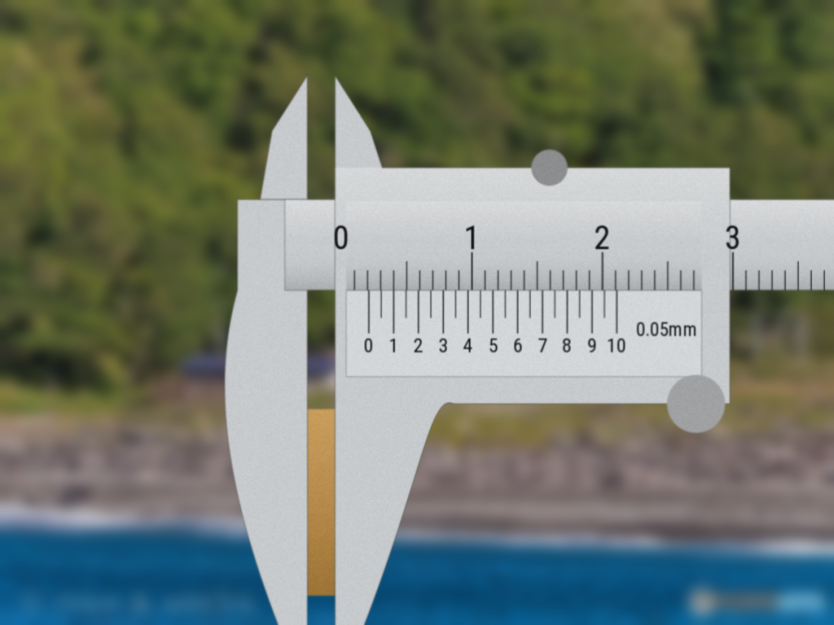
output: **2.1** mm
